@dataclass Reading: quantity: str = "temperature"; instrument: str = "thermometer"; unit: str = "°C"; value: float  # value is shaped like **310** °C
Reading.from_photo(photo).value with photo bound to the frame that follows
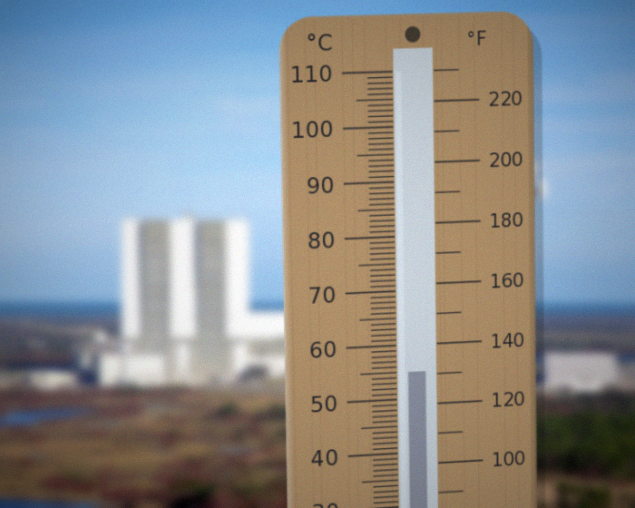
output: **55** °C
